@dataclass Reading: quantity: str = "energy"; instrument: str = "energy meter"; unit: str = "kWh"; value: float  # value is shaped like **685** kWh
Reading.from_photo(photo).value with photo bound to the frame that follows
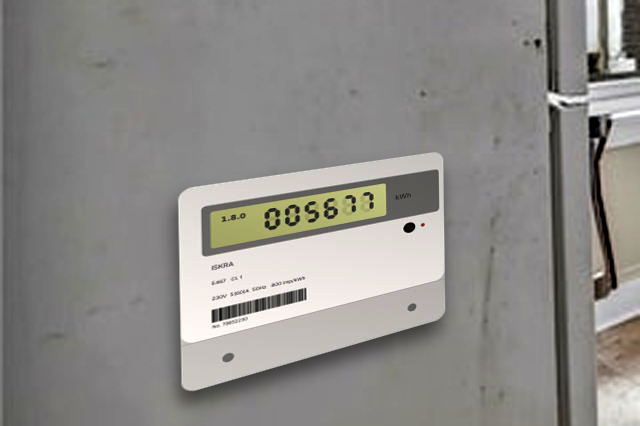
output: **5677** kWh
